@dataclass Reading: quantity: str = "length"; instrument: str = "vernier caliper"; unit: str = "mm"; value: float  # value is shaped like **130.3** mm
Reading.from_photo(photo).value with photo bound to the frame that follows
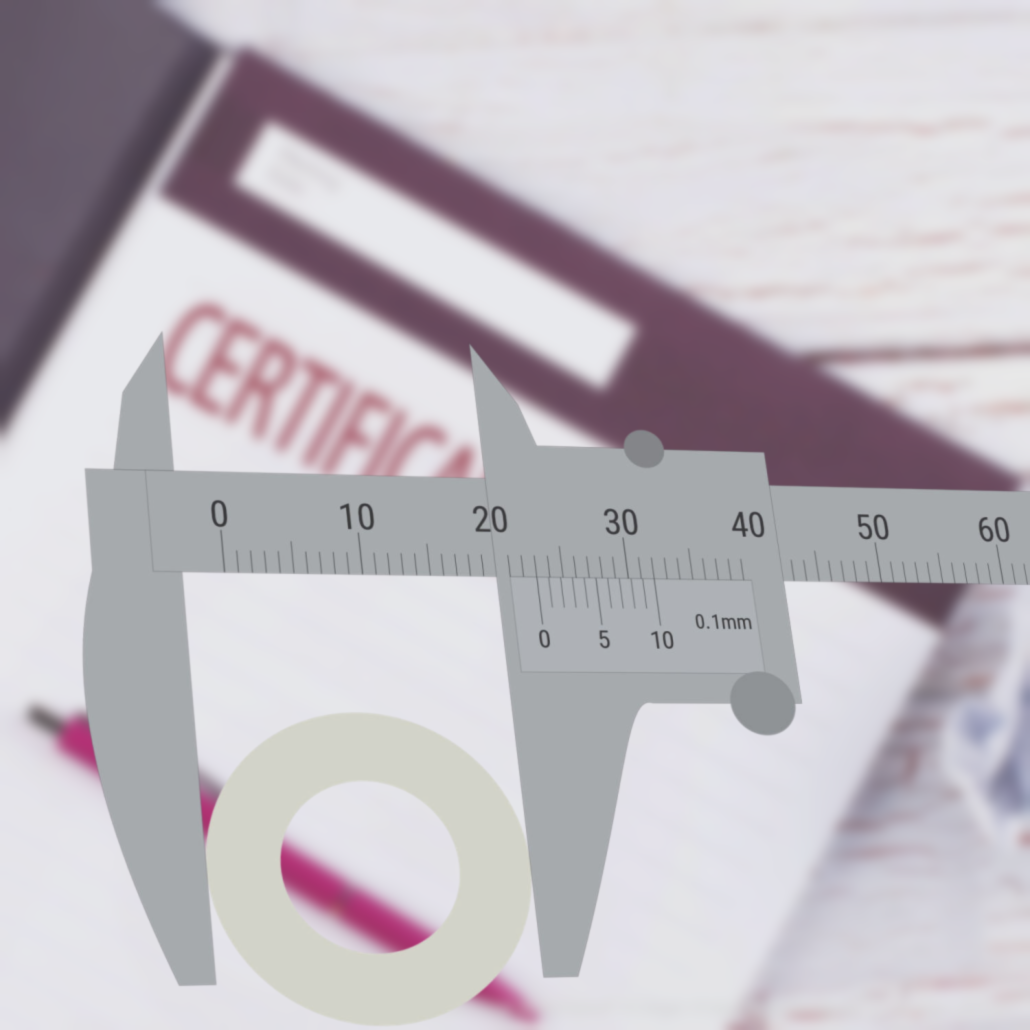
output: **23.0** mm
